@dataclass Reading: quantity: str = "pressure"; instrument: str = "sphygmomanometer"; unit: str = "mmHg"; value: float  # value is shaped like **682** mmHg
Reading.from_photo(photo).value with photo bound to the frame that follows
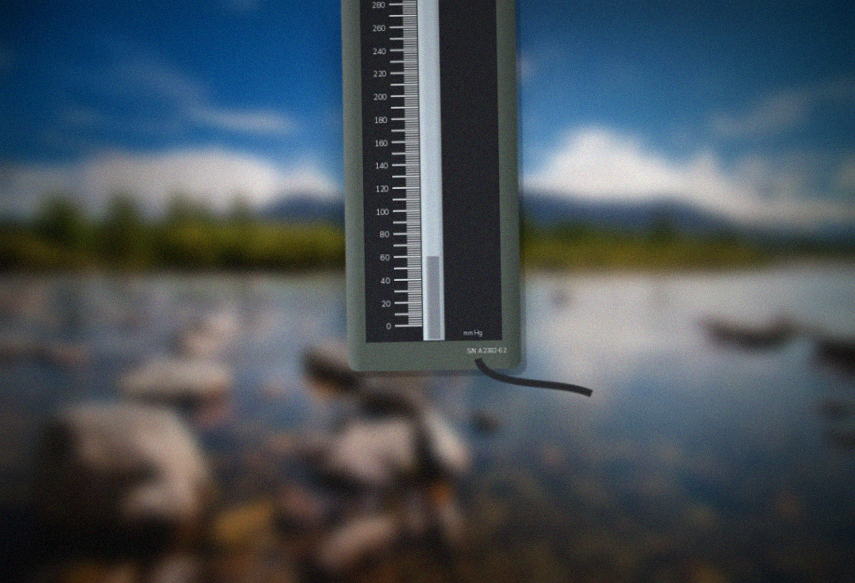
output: **60** mmHg
